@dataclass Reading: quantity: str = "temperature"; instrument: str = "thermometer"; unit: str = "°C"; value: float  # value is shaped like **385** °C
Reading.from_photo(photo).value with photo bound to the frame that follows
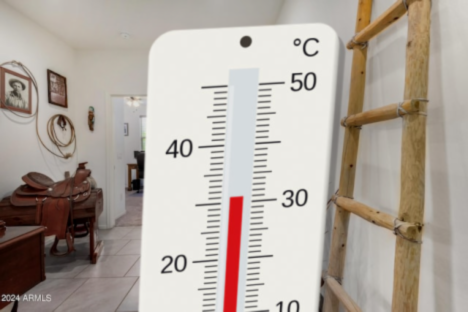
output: **31** °C
